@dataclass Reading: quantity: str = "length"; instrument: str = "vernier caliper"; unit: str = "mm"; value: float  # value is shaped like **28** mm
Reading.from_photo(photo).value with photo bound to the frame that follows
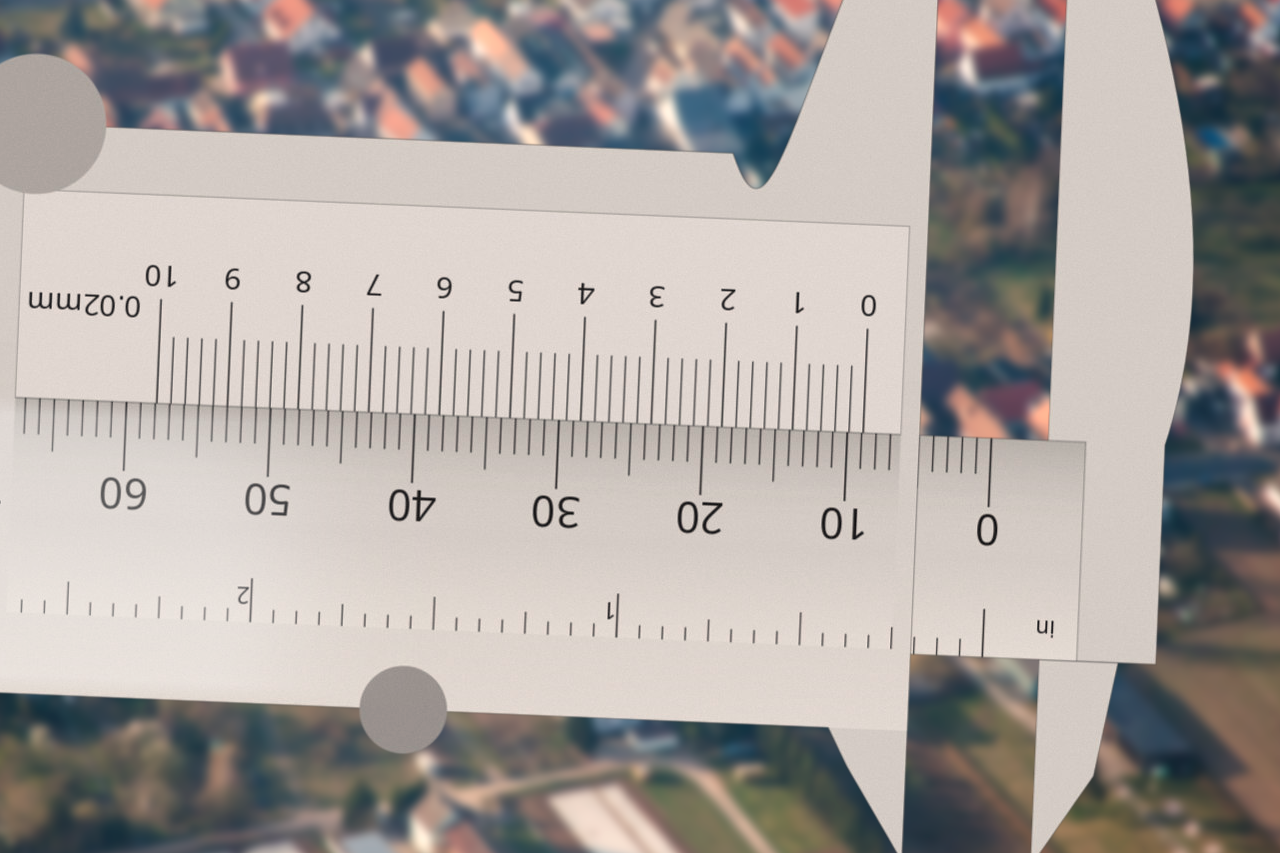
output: **8.9** mm
